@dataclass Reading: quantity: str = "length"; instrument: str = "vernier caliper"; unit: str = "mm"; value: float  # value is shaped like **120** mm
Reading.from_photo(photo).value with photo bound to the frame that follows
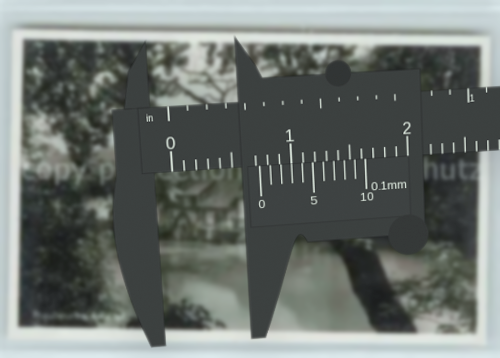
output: **7.3** mm
